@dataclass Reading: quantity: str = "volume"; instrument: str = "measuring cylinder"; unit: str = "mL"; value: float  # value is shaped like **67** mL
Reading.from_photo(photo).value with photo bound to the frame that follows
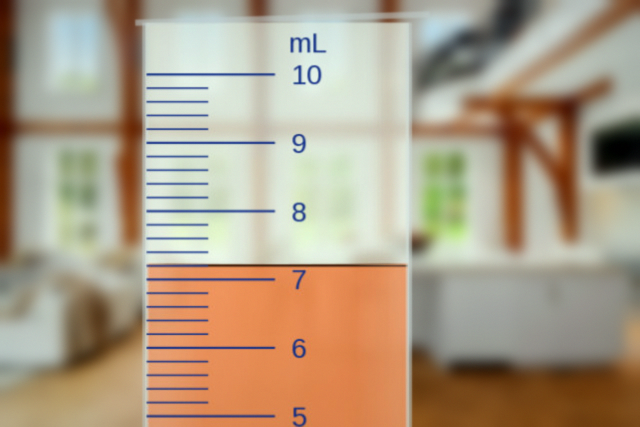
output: **7.2** mL
